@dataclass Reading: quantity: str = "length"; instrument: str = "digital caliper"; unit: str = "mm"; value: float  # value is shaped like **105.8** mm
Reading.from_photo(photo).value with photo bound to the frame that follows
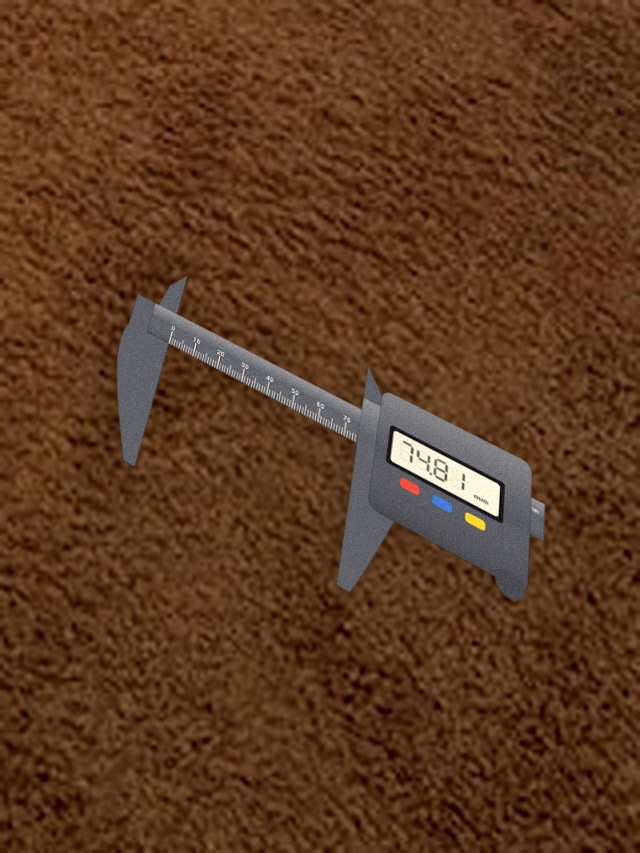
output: **74.81** mm
